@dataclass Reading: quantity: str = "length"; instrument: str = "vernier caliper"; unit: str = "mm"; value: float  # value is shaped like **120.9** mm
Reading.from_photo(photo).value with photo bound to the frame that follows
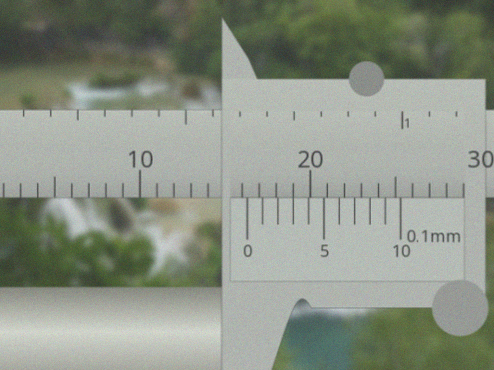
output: **16.3** mm
